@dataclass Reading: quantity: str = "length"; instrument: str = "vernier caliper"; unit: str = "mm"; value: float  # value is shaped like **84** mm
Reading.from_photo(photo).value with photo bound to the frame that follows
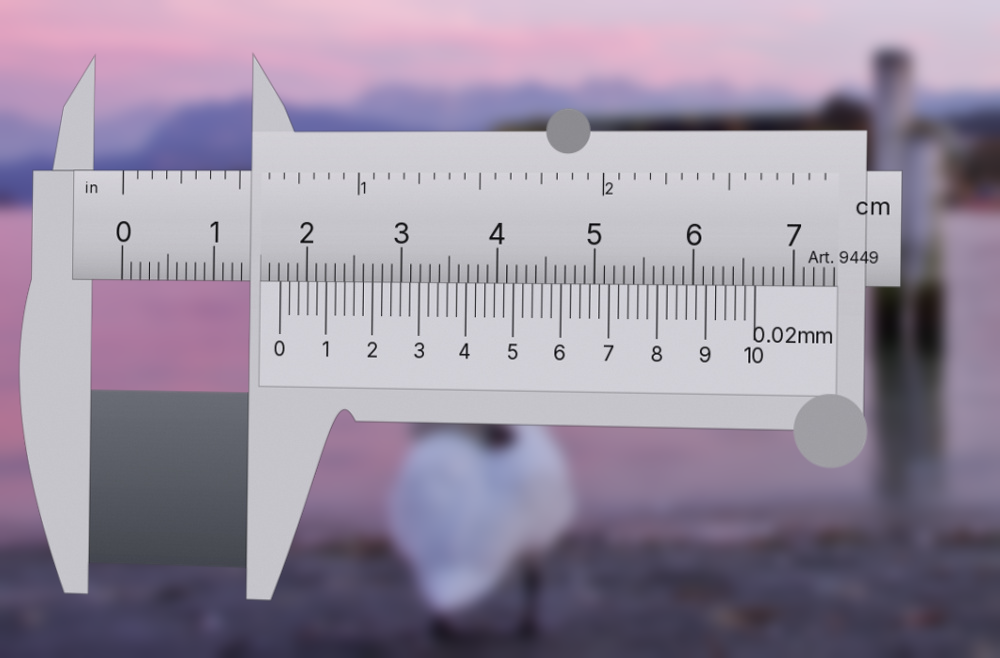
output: **17.2** mm
